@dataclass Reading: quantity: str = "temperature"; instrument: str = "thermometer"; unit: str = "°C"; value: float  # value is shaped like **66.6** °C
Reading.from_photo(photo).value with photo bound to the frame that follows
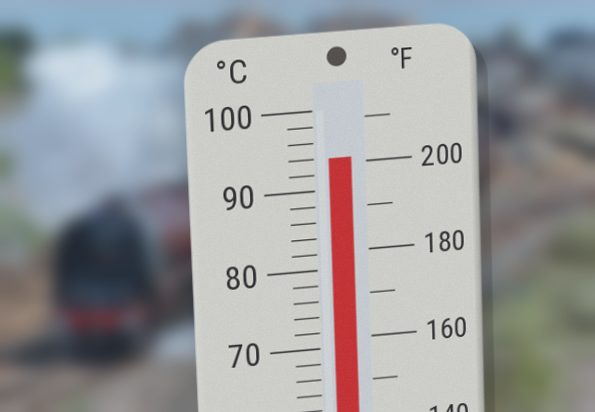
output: **94** °C
